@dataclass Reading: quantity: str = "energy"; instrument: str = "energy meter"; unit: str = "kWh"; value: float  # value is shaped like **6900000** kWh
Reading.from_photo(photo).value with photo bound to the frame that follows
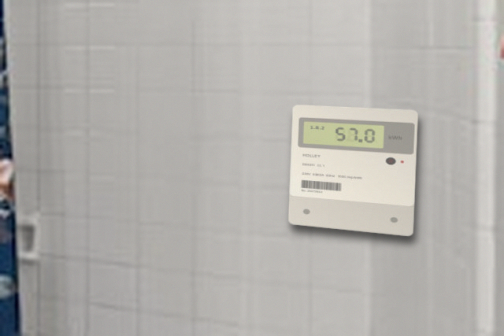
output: **57.0** kWh
